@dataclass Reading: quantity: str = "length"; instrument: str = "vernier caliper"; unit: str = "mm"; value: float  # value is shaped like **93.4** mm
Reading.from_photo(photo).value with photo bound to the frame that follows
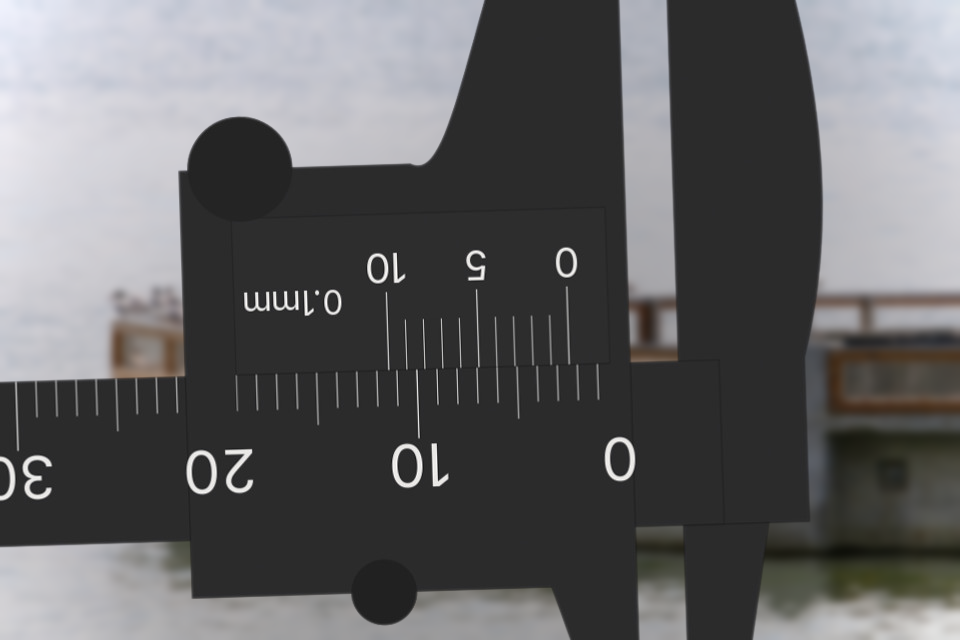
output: **2.4** mm
